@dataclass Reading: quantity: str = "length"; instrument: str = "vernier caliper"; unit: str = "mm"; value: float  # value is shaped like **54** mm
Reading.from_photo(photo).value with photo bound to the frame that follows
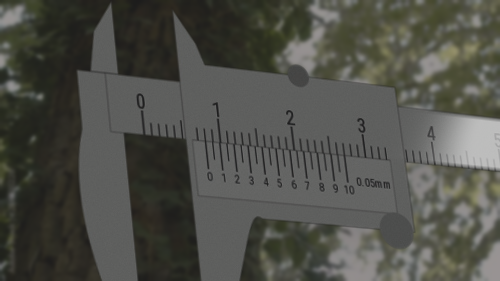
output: **8.0** mm
